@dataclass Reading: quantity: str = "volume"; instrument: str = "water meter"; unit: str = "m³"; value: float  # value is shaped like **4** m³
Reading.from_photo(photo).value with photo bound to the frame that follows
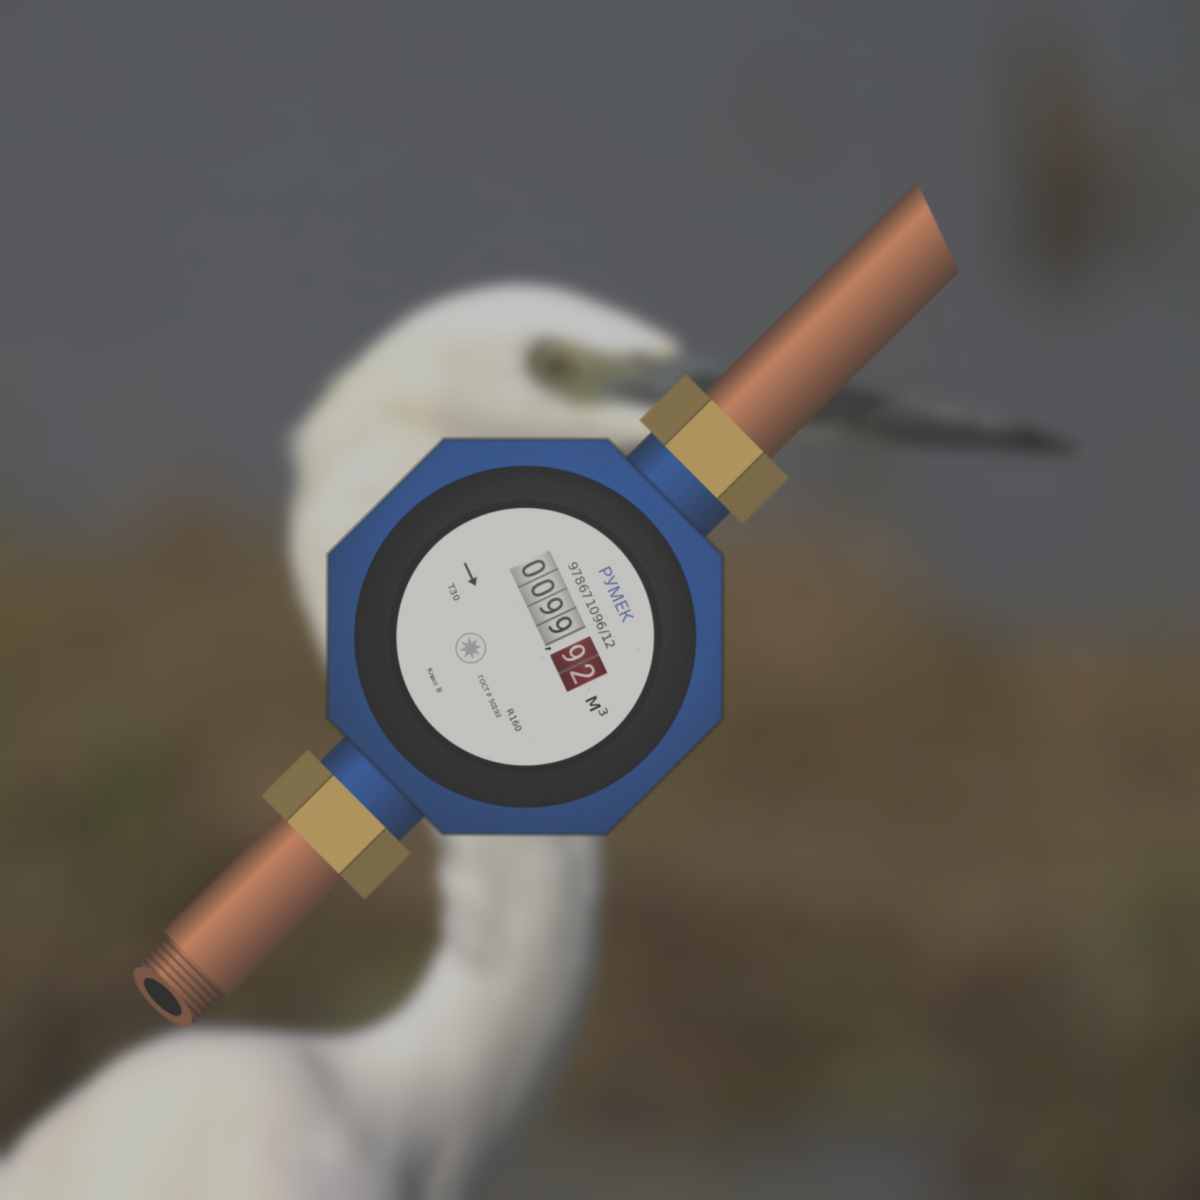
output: **99.92** m³
